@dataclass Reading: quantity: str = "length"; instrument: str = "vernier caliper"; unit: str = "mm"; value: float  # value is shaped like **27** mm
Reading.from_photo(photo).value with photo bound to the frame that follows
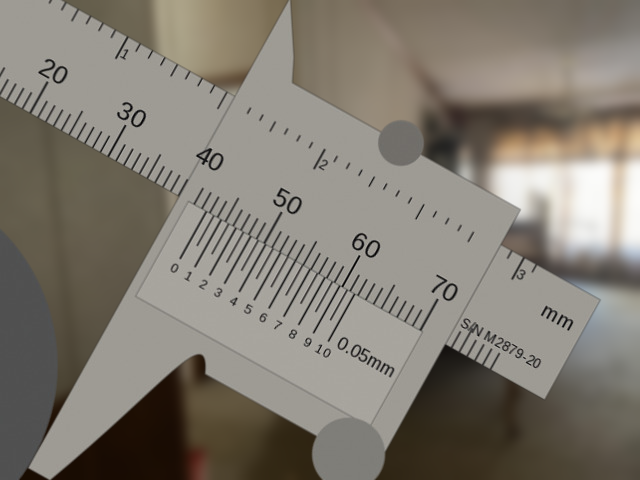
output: **42.6** mm
